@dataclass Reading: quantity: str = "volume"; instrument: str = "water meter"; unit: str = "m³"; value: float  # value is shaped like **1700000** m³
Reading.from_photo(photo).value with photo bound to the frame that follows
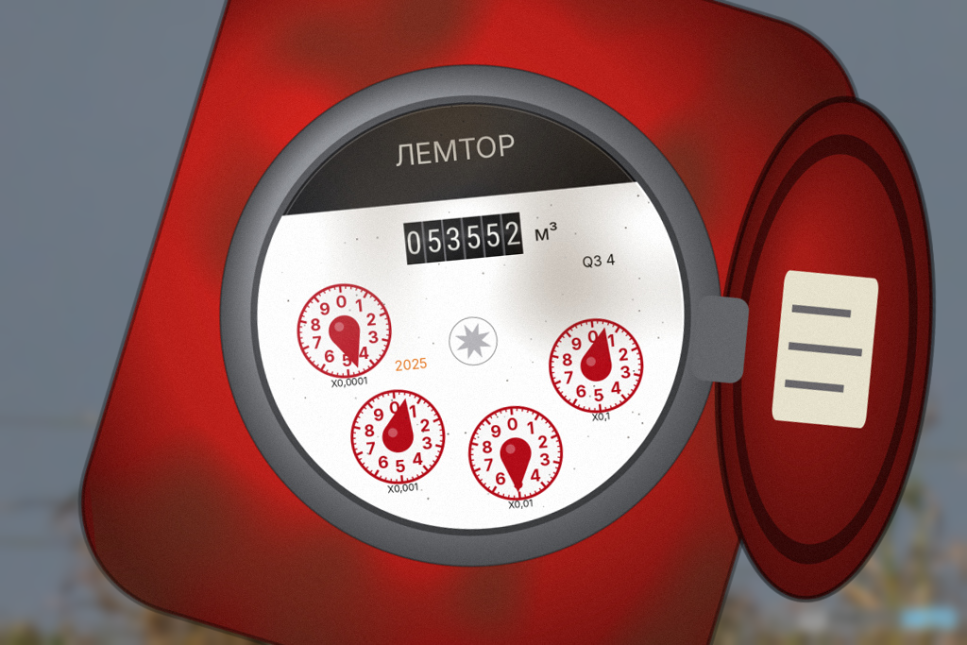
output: **53552.0504** m³
